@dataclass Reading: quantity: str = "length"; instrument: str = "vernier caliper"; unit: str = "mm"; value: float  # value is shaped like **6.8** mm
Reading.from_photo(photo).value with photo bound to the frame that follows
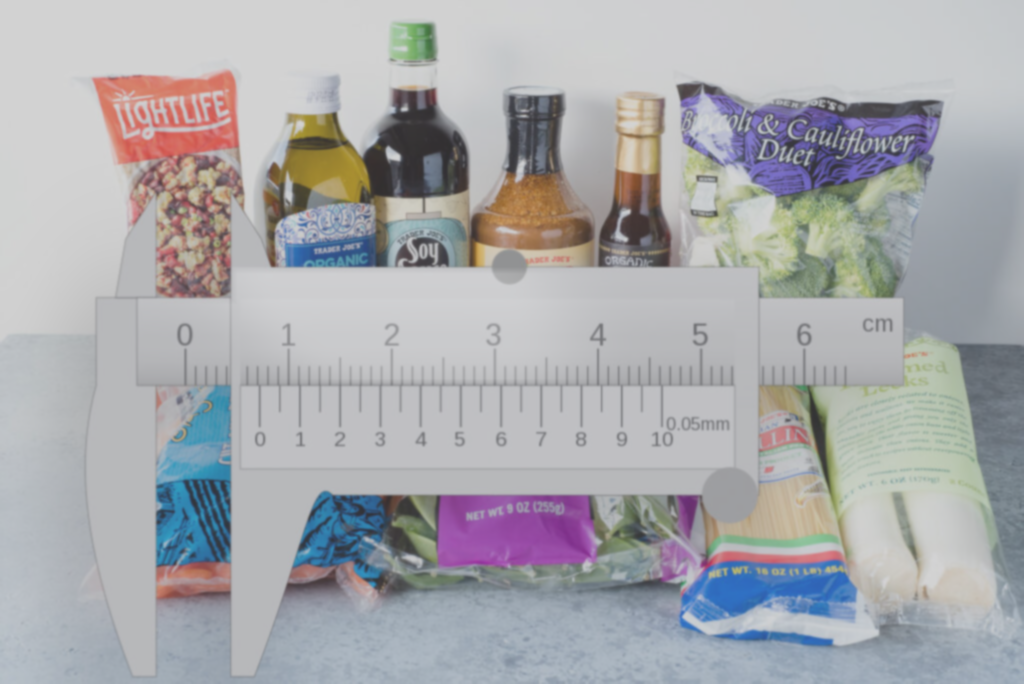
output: **7.2** mm
